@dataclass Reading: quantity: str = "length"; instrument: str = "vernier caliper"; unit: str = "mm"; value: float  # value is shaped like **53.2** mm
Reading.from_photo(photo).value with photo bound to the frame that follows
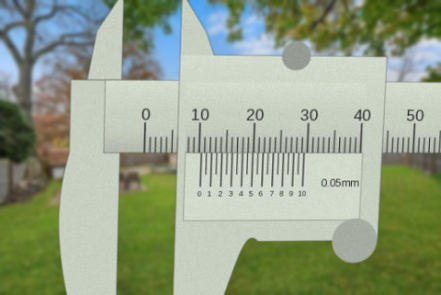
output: **10.4** mm
